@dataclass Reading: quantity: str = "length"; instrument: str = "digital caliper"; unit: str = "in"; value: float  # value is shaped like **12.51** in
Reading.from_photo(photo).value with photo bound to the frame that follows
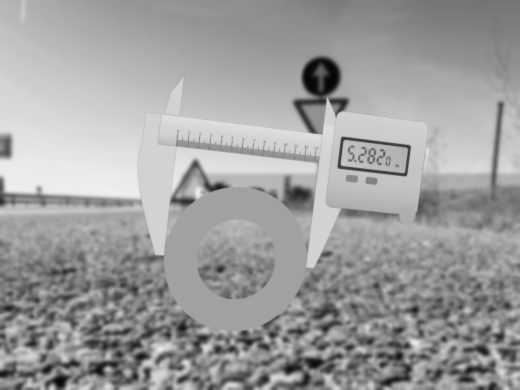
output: **5.2820** in
